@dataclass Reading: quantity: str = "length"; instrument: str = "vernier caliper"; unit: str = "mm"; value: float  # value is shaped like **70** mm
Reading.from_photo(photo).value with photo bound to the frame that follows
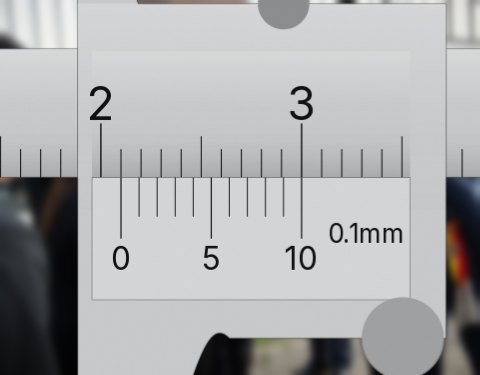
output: **21.0** mm
